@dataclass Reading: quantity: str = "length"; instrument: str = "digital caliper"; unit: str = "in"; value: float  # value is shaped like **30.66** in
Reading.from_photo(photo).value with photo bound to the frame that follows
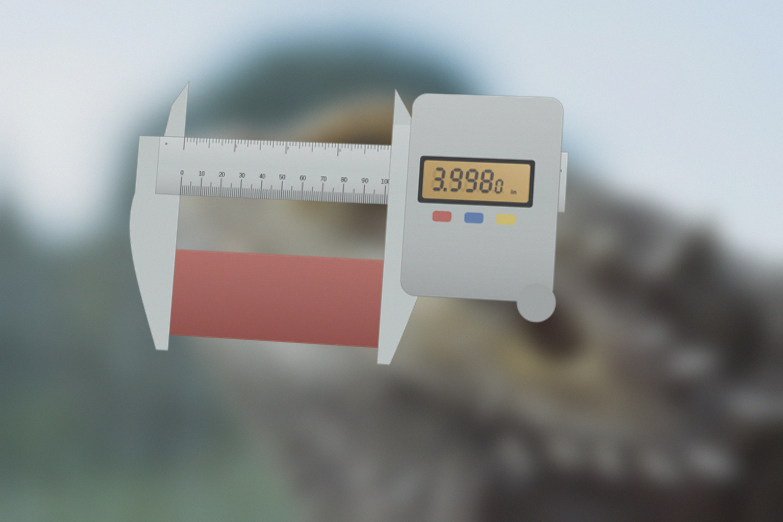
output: **3.9980** in
